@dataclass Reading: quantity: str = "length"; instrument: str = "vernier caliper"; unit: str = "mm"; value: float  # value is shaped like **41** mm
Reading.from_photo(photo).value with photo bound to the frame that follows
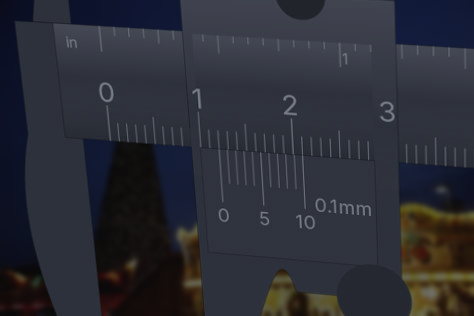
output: **12.0** mm
